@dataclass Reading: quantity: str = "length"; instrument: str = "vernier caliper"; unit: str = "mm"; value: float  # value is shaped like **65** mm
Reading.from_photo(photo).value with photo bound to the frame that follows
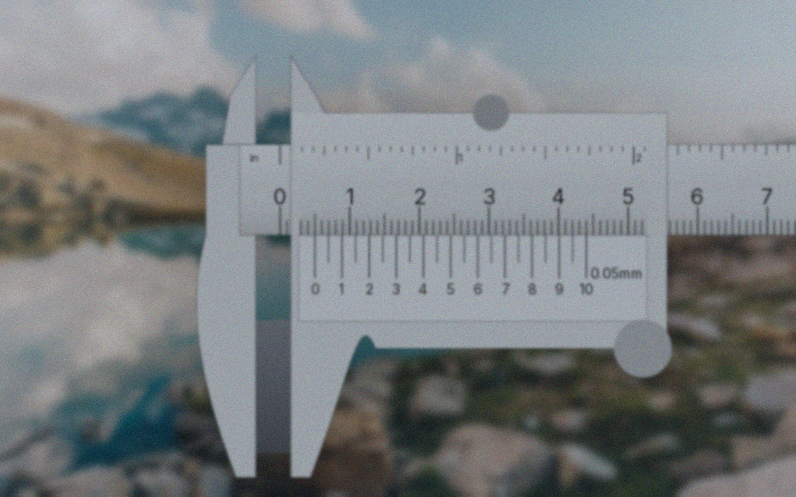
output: **5.0** mm
